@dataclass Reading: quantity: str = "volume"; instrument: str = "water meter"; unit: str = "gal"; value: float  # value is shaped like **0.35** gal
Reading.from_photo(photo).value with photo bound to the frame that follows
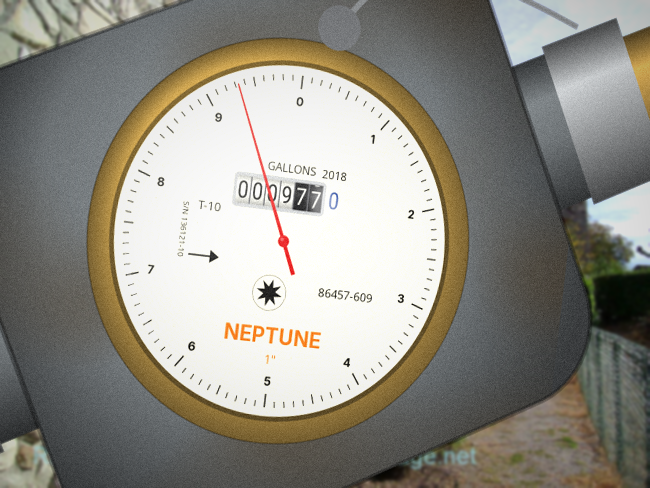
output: **9769.3** gal
